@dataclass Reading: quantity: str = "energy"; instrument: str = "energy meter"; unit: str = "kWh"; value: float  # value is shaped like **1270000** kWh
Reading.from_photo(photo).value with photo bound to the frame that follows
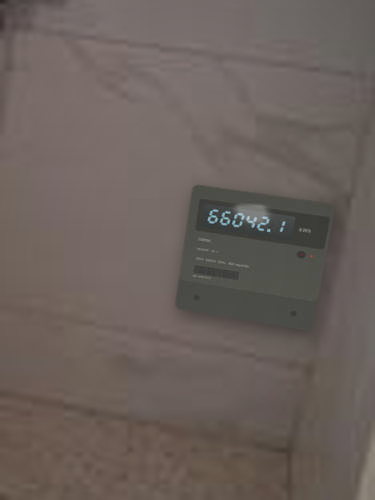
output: **66042.1** kWh
